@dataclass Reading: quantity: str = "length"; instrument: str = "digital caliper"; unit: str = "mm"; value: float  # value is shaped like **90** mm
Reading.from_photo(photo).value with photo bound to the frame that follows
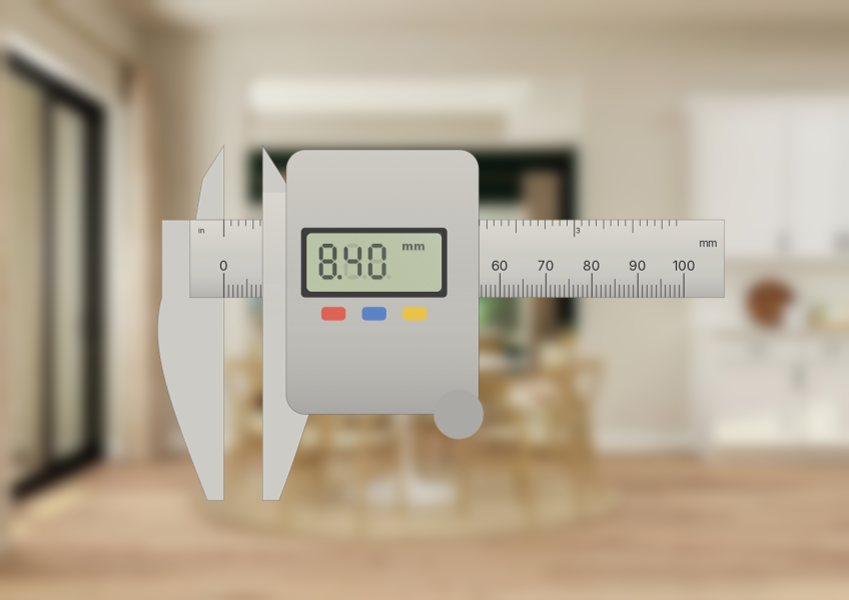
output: **8.40** mm
